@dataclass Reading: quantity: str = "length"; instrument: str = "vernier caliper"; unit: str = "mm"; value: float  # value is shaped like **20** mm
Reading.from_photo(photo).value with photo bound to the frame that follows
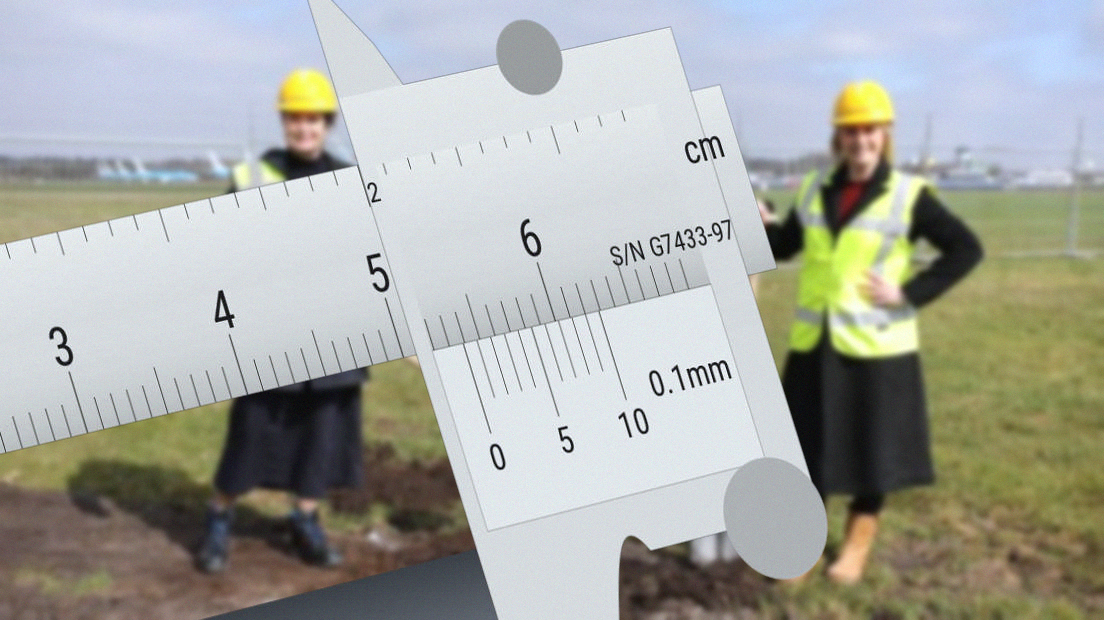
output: **53.9** mm
